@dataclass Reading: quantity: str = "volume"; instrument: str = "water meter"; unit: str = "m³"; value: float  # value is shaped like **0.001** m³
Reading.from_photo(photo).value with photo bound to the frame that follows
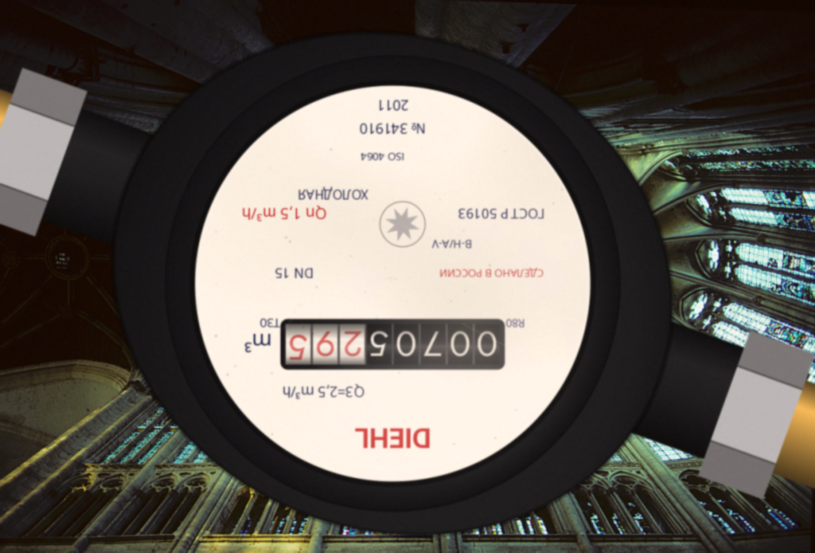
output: **705.295** m³
